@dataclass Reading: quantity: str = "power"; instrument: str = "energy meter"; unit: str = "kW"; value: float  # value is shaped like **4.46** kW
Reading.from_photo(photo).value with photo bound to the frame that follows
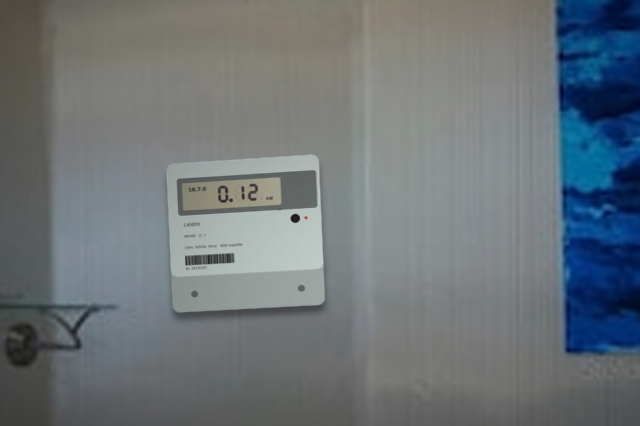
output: **0.12** kW
